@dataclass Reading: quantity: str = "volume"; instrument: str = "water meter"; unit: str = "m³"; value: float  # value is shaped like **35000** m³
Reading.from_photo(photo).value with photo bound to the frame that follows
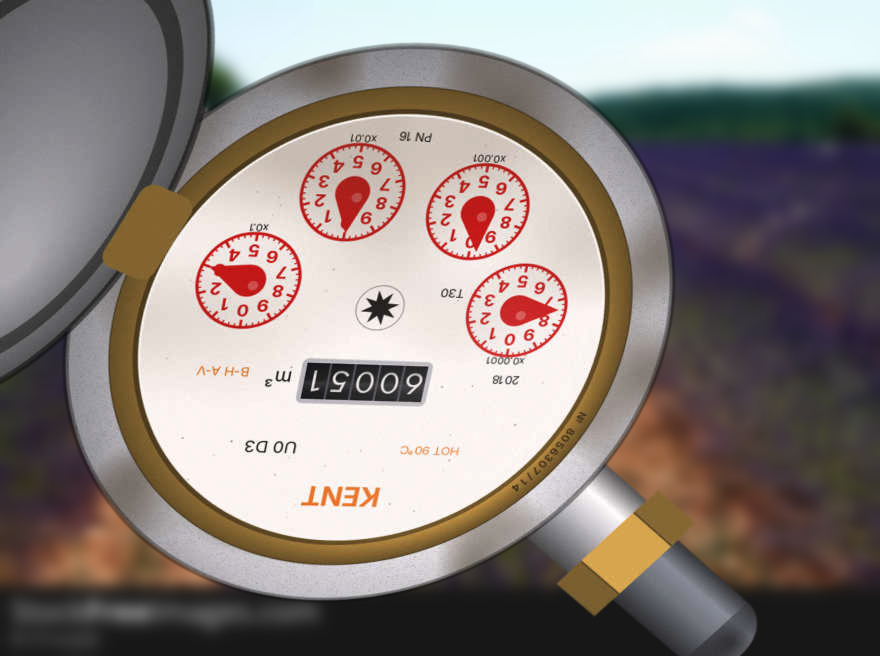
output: **60051.2997** m³
